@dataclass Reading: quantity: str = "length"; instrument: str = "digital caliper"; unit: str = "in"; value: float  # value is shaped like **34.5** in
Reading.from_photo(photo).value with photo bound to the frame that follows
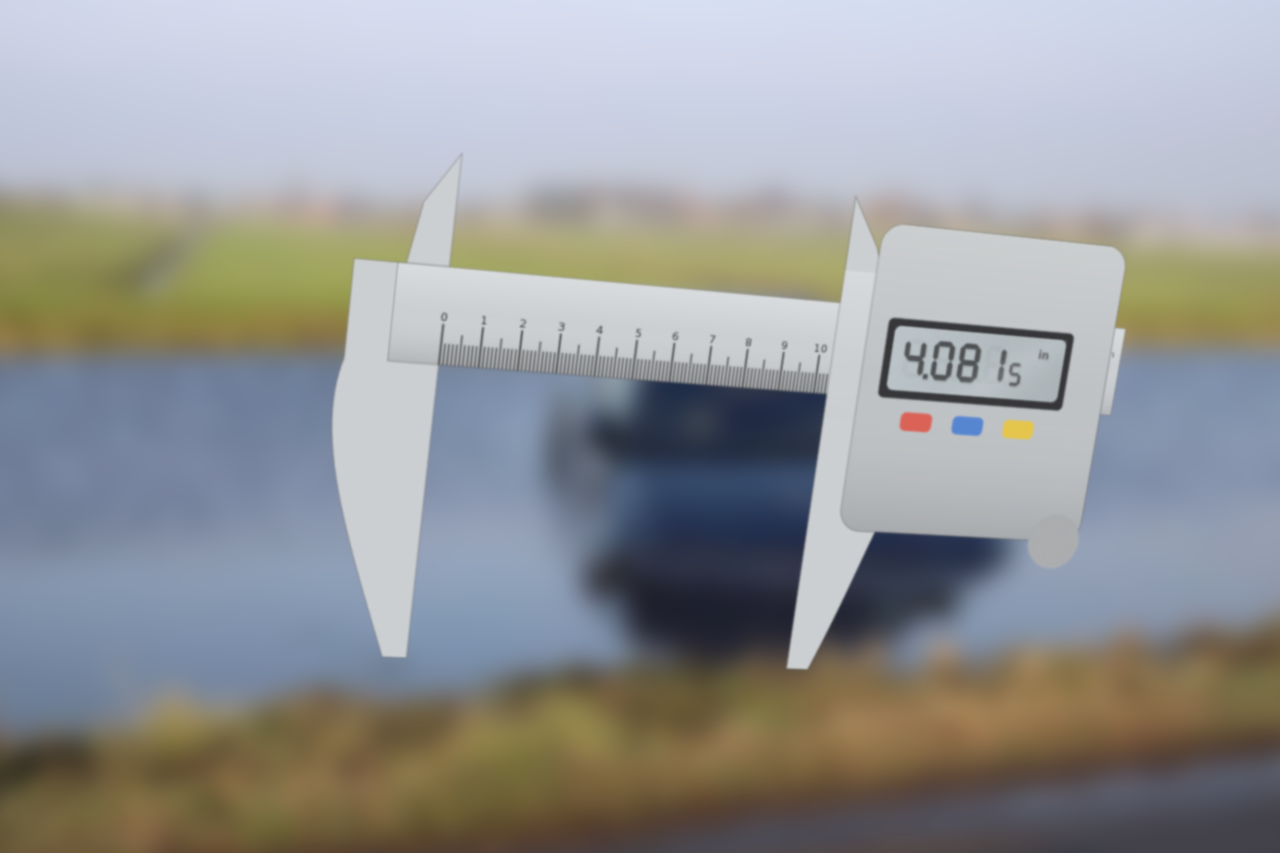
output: **4.0815** in
